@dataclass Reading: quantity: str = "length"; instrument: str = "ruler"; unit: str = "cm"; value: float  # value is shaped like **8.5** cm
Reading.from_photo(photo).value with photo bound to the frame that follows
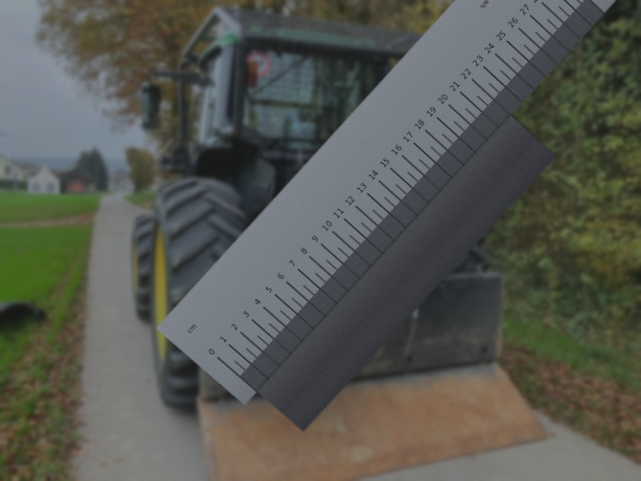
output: **22** cm
